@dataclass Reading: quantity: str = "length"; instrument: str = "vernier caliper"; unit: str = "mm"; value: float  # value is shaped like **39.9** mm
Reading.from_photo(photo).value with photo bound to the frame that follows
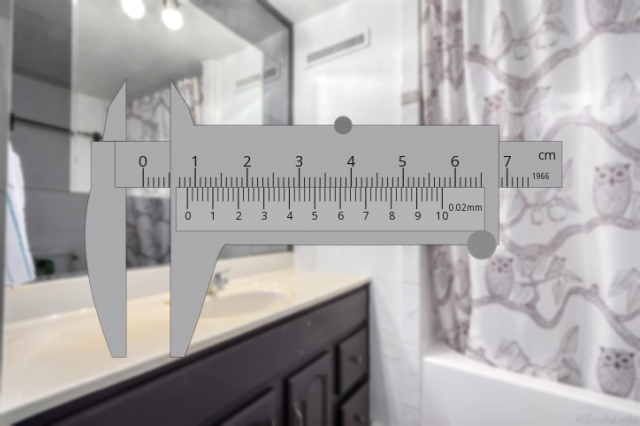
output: **8.5** mm
